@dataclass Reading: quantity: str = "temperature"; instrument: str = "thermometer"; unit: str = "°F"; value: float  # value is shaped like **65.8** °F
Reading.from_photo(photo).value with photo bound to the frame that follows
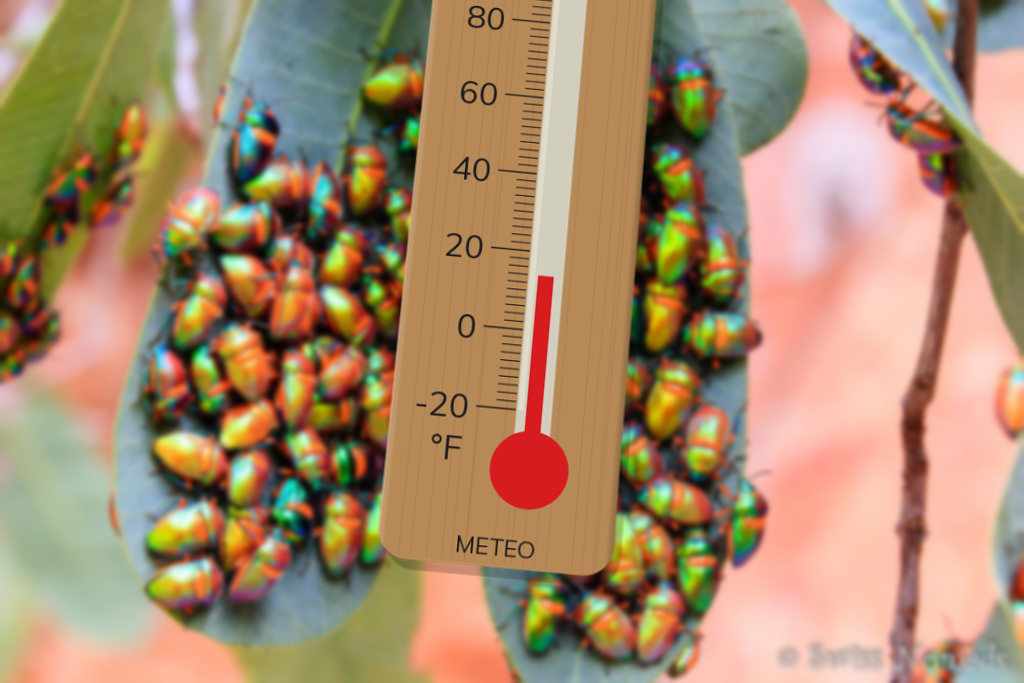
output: **14** °F
